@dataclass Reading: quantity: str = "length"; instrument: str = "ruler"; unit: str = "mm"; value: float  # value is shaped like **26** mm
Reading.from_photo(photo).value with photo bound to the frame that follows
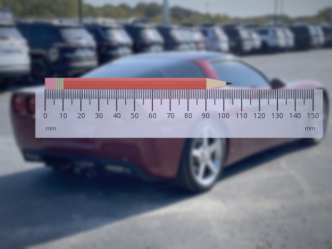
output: **105** mm
